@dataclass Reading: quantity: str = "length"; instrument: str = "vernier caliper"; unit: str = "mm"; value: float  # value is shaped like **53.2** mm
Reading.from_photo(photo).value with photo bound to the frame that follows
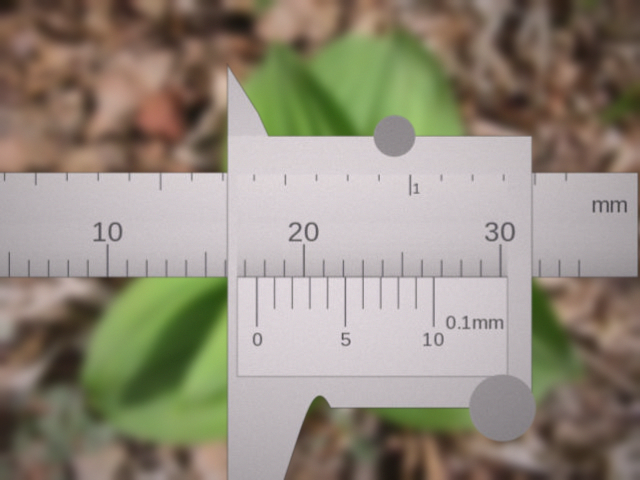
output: **17.6** mm
